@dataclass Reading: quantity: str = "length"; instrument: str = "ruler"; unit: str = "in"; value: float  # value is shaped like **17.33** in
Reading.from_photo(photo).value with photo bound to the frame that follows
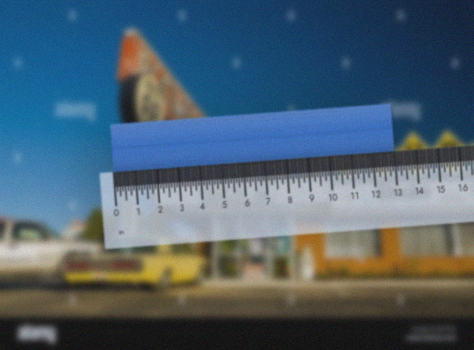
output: **13** in
